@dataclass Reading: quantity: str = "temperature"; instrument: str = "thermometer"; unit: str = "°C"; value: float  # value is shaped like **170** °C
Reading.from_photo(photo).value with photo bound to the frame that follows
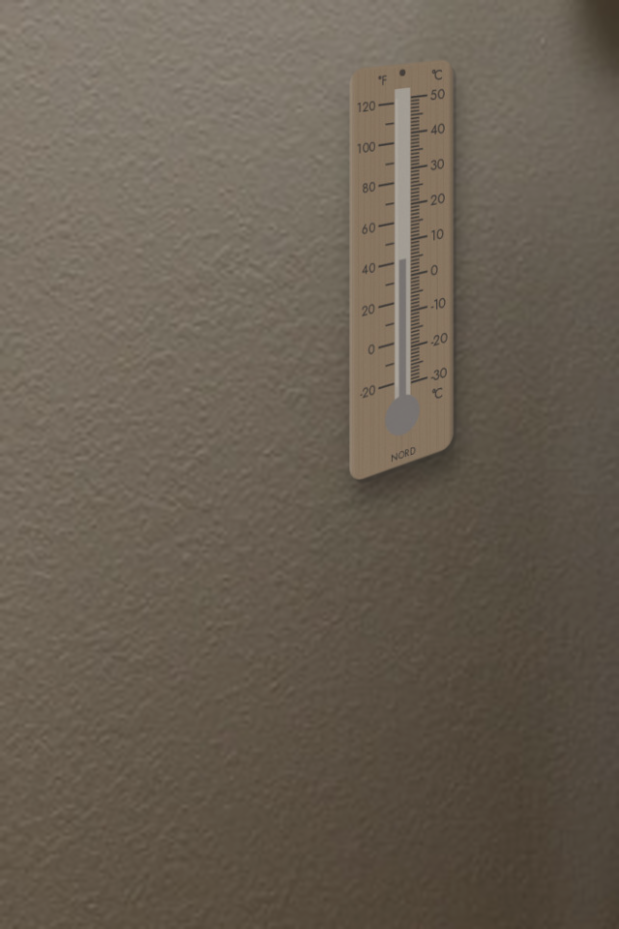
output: **5** °C
